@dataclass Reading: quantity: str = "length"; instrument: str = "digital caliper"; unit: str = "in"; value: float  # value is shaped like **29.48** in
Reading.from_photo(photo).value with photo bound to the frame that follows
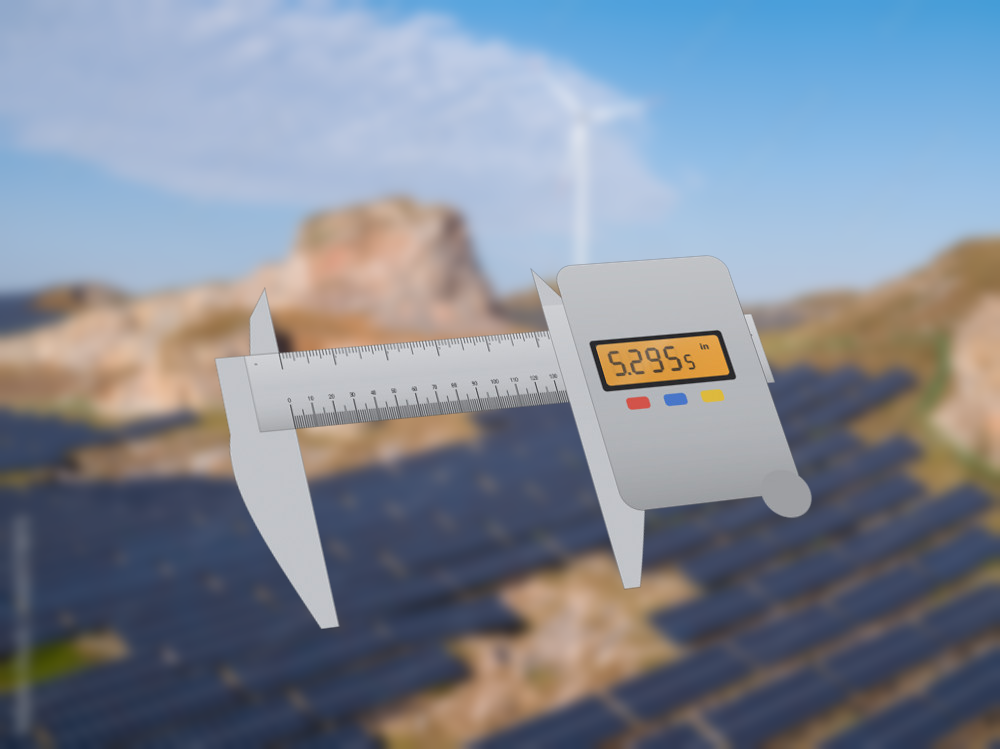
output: **5.2955** in
